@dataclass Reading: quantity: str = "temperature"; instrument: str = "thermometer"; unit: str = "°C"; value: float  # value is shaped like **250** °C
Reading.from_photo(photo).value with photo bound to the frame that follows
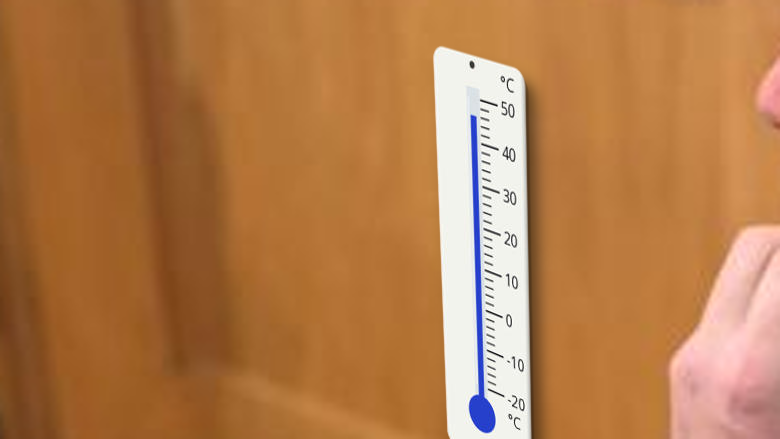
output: **46** °C
